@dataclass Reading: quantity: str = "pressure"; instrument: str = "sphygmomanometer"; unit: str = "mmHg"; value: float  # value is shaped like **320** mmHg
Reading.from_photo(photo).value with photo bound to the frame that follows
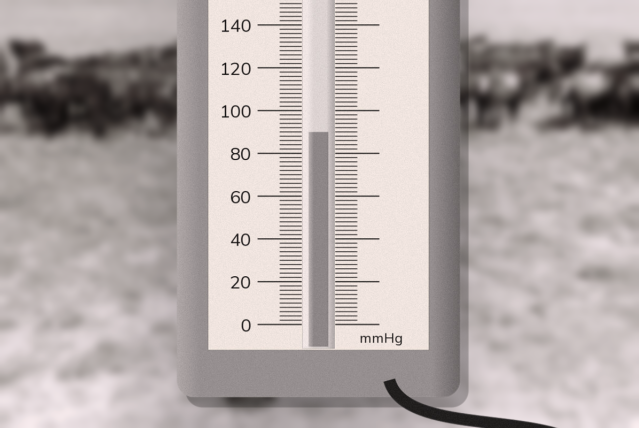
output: **90** mmHg
